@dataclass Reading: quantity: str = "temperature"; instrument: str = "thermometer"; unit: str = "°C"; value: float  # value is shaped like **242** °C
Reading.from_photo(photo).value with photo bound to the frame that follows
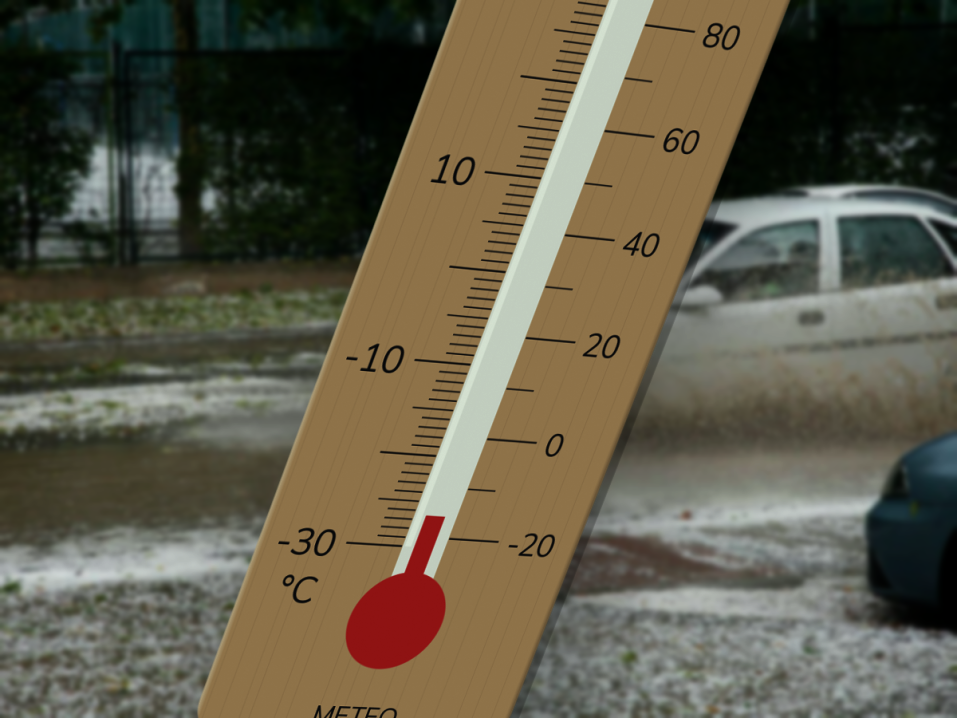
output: **-26.5** °C
